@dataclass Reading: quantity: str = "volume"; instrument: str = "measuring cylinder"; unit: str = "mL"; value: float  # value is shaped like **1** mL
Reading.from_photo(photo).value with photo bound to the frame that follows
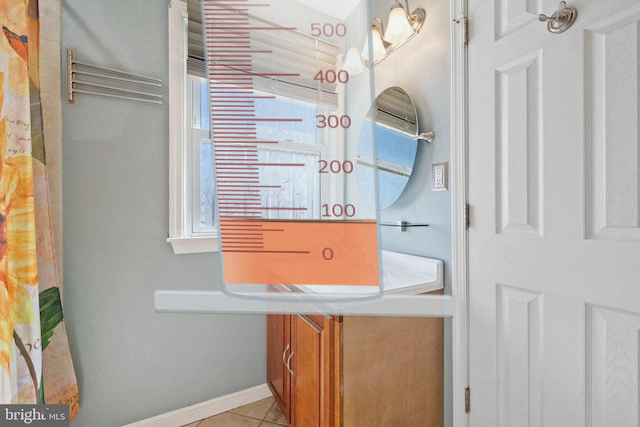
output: **70** mL
